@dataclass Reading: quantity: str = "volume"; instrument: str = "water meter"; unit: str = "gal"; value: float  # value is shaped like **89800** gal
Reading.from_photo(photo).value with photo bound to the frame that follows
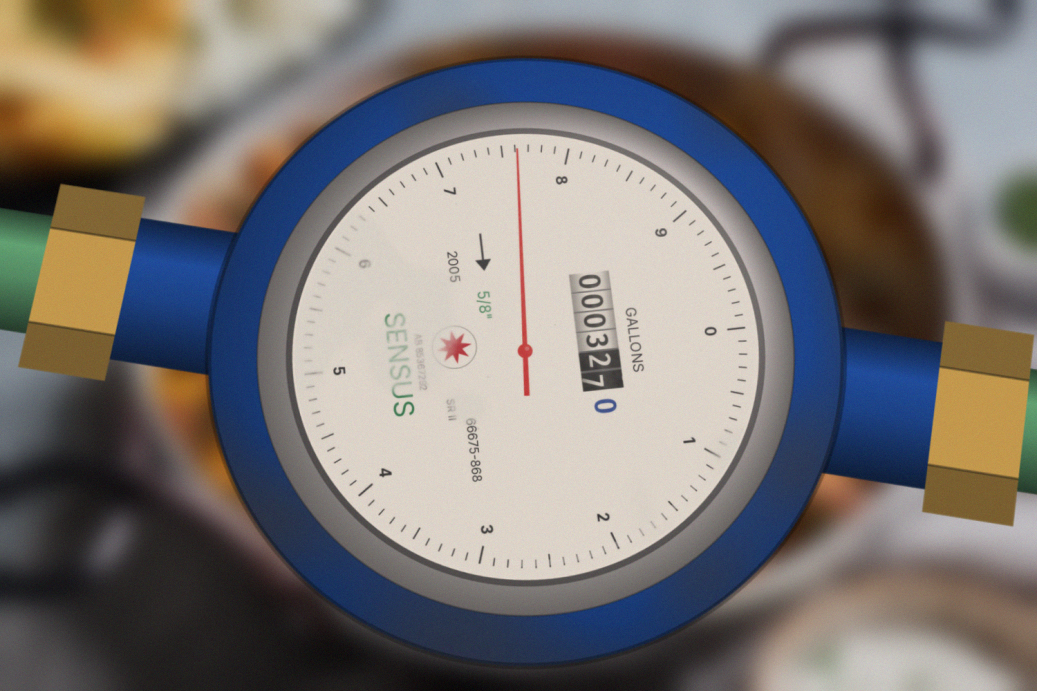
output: **3267.6** gal
